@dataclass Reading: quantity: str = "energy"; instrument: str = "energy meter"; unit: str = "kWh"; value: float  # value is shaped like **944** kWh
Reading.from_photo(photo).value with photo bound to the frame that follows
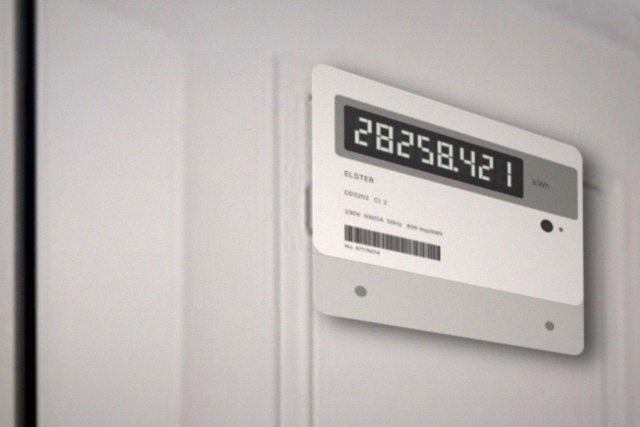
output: **28258.421** kWh
